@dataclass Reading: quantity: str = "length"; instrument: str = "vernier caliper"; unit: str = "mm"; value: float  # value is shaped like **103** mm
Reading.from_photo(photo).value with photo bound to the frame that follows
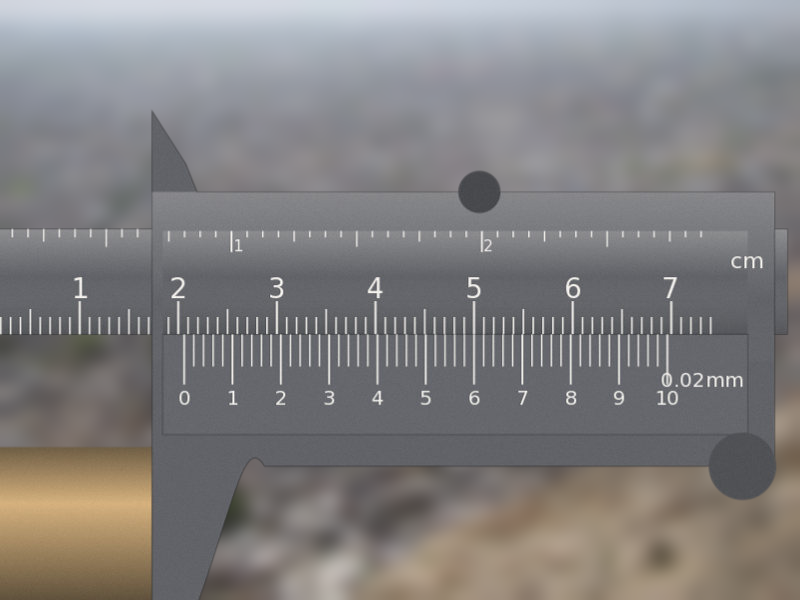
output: **20.6** mm
